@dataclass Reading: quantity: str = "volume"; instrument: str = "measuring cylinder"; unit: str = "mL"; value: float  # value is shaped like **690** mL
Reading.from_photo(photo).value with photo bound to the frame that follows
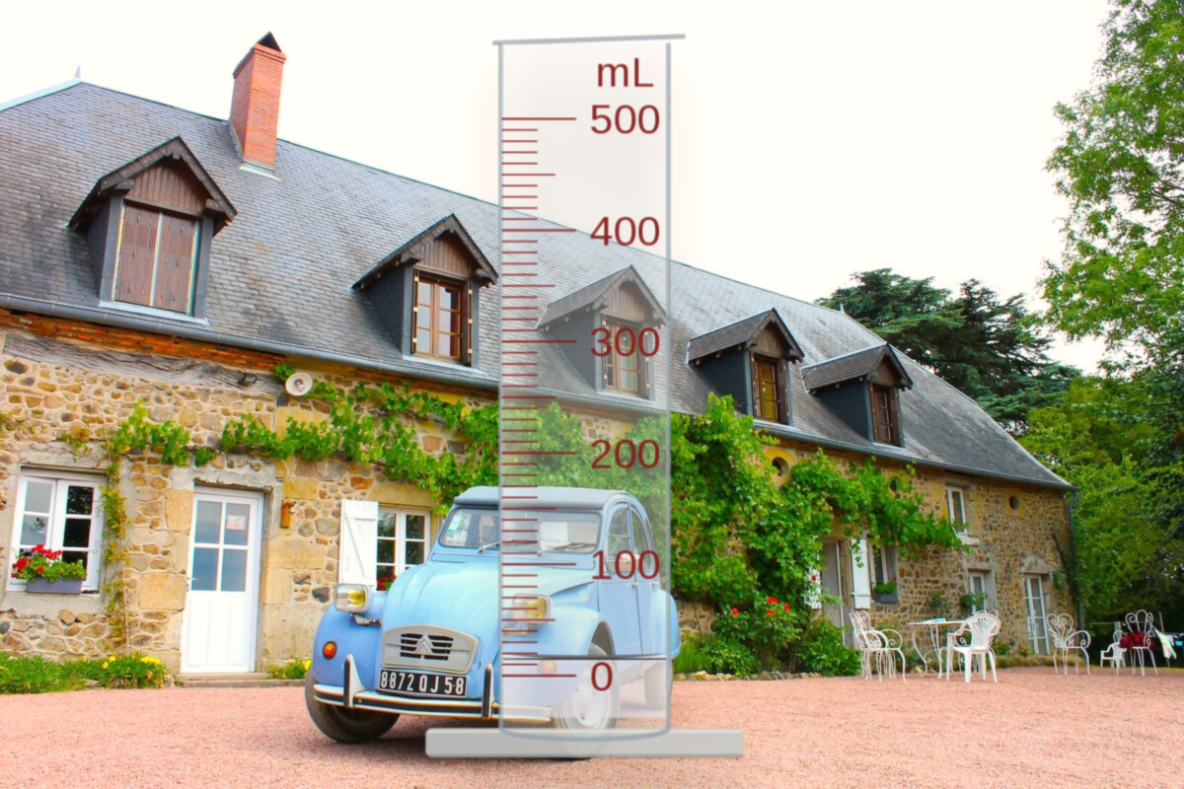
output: **15** mL
